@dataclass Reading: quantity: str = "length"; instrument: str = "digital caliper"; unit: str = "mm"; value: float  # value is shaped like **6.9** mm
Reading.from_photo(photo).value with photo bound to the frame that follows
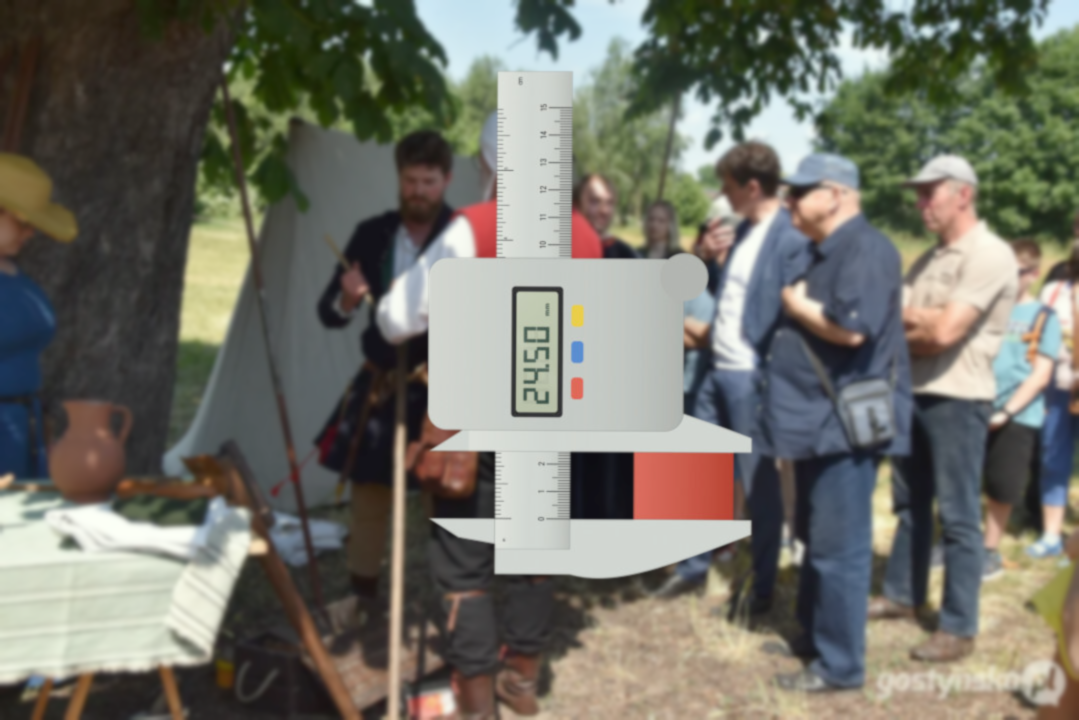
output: **24.50** mm
